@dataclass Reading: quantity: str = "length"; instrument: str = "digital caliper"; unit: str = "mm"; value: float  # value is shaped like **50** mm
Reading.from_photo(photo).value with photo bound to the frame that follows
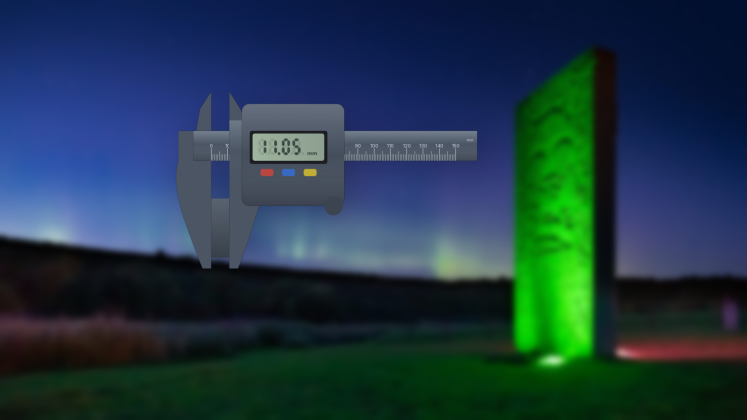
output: **11.05** mm
